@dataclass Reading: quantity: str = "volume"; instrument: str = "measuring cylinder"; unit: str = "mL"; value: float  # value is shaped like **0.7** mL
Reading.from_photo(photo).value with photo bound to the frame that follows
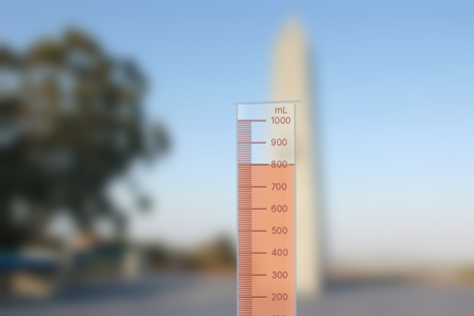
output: **800** mL
